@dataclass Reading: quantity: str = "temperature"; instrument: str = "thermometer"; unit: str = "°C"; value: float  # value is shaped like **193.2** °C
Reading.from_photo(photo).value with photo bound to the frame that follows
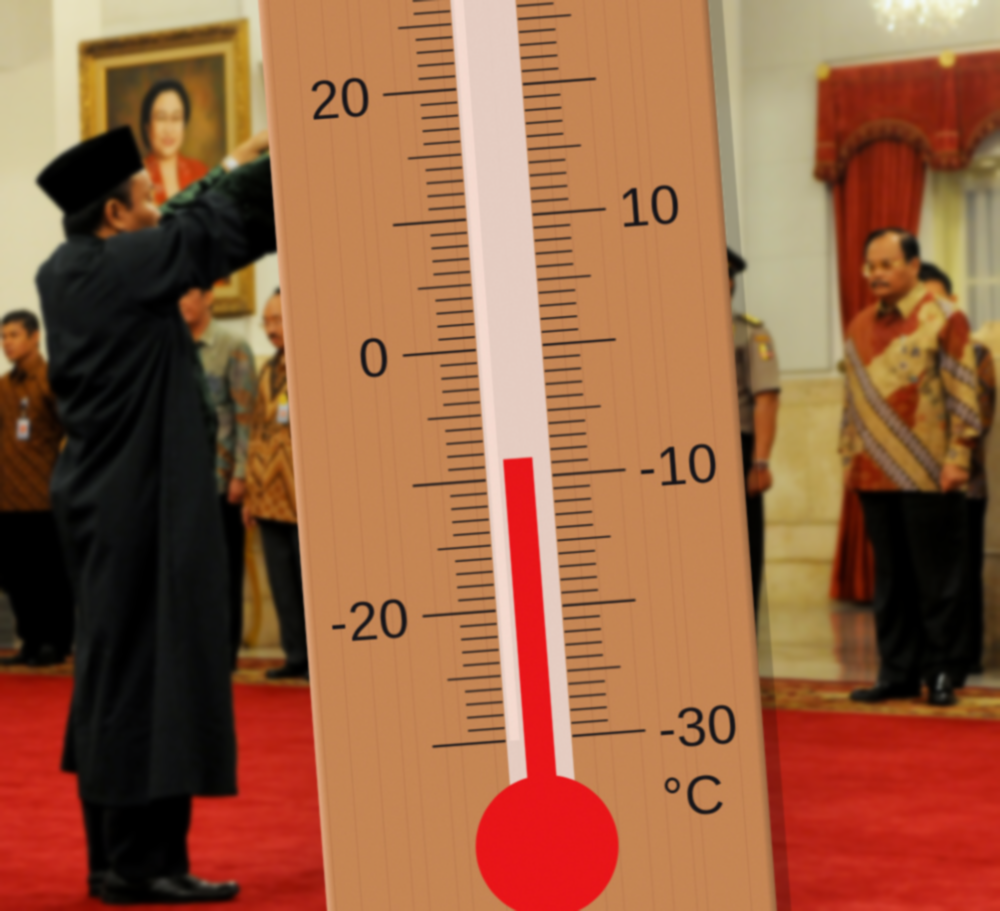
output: **-8.5** °C
